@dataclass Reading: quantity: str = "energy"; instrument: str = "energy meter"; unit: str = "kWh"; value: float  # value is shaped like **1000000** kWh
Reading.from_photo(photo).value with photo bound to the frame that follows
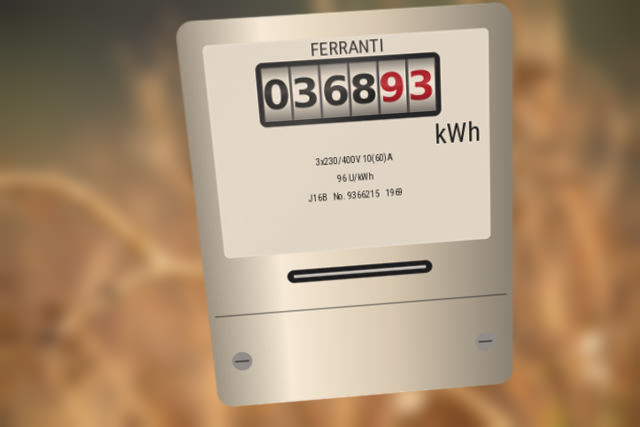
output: **368.93** kWh
